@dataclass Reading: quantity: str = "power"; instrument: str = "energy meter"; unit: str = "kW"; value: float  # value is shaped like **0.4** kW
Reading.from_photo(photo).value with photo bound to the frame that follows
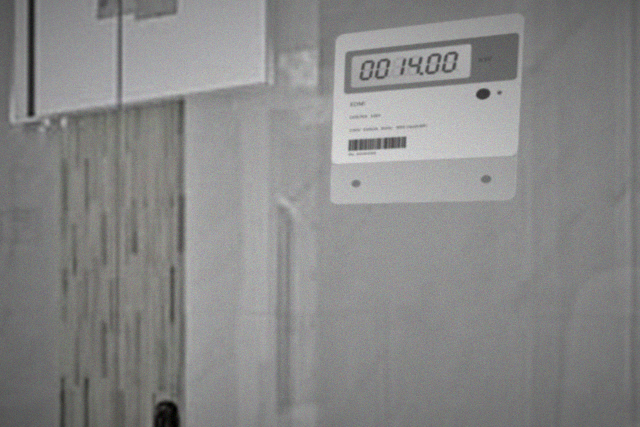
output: **14.00** kW
